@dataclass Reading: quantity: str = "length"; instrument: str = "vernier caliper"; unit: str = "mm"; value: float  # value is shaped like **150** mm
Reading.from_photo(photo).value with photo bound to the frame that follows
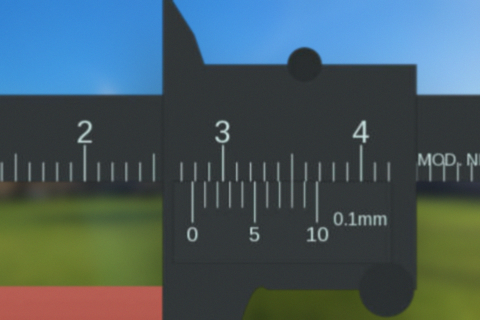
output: **27.8** mm
